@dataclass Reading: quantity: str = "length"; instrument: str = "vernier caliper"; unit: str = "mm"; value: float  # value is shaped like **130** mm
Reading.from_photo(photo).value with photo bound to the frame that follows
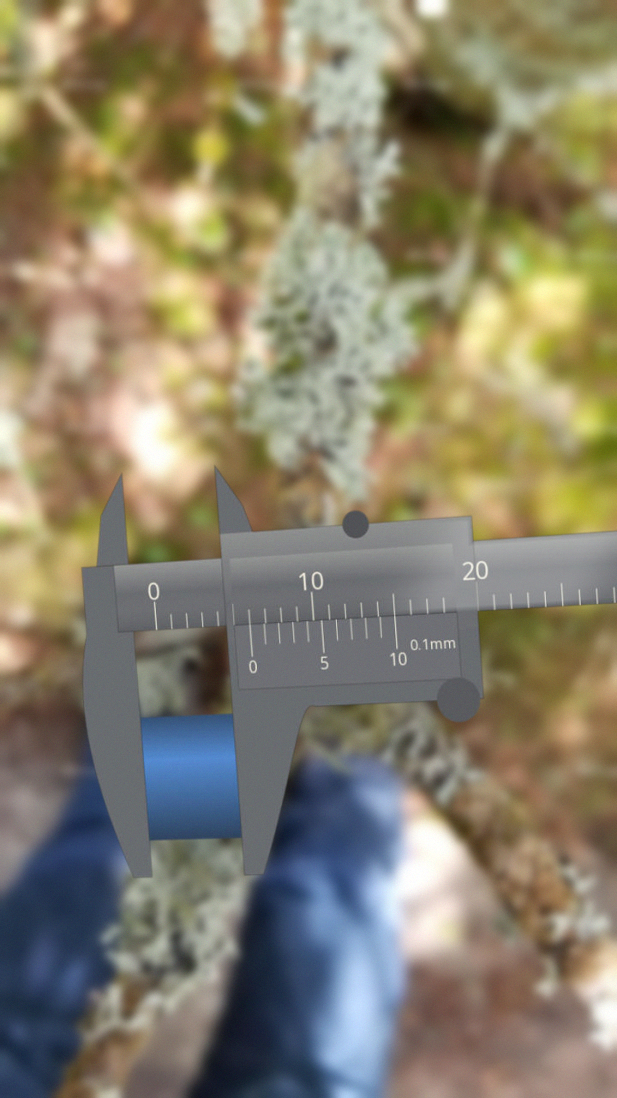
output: **6.0** mm
